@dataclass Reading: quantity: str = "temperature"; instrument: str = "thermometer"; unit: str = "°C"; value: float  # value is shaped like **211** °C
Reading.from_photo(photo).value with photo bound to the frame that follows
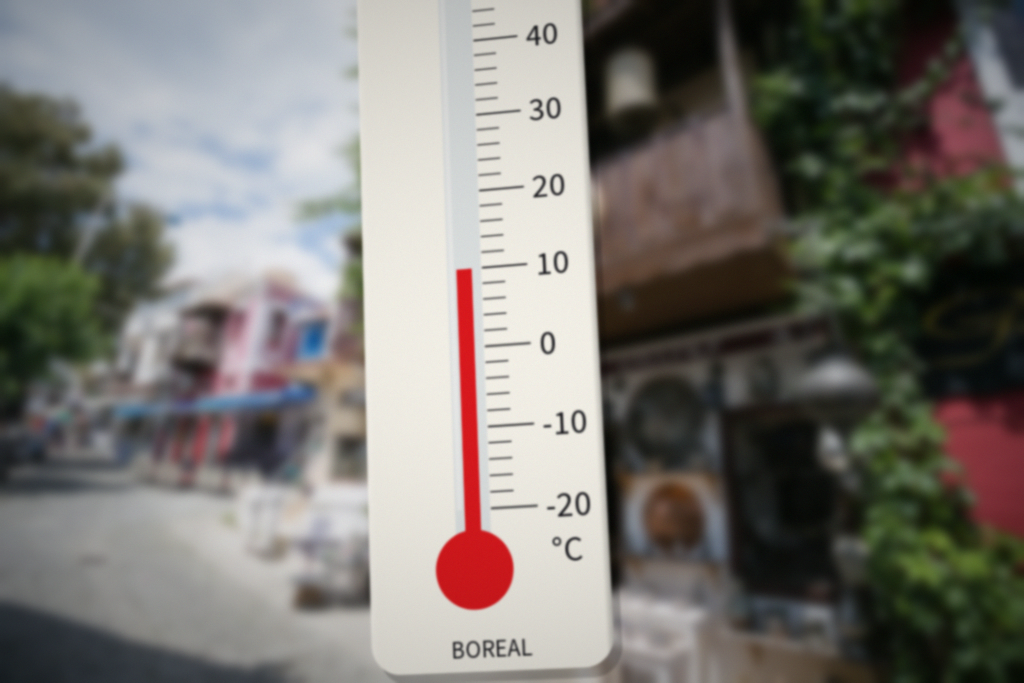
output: **10** °C
